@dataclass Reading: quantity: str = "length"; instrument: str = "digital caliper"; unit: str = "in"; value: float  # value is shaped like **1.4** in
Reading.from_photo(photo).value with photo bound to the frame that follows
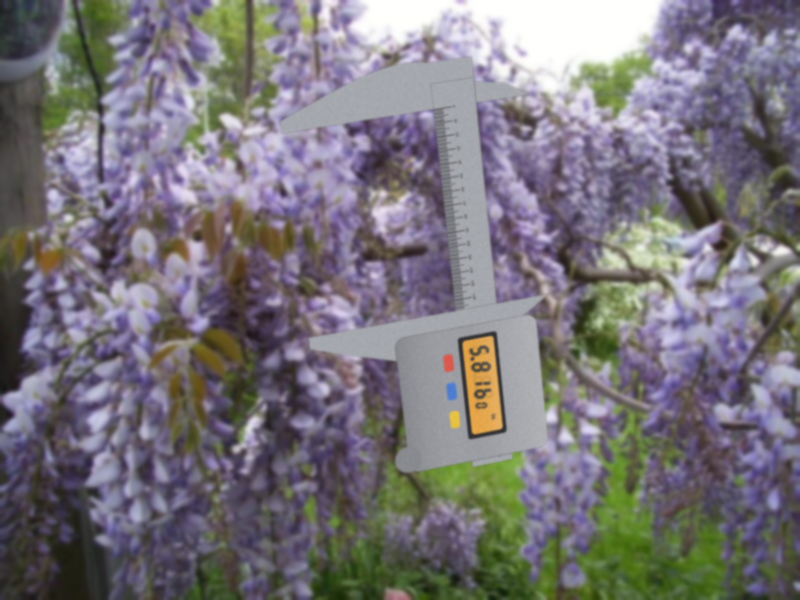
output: **5.8160** in
